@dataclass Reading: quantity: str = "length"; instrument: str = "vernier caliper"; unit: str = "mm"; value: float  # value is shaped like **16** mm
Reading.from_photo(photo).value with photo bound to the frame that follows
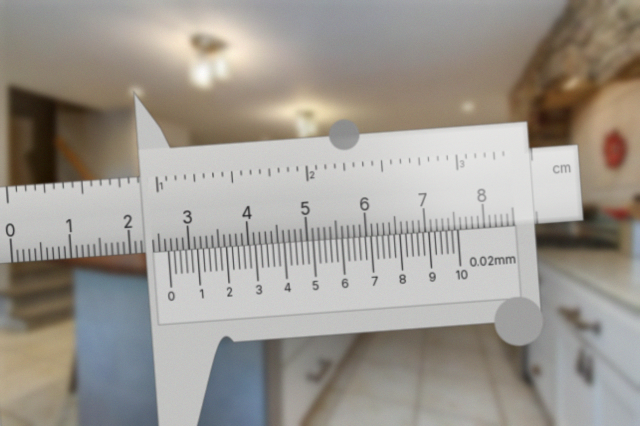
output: **26.5** mm
